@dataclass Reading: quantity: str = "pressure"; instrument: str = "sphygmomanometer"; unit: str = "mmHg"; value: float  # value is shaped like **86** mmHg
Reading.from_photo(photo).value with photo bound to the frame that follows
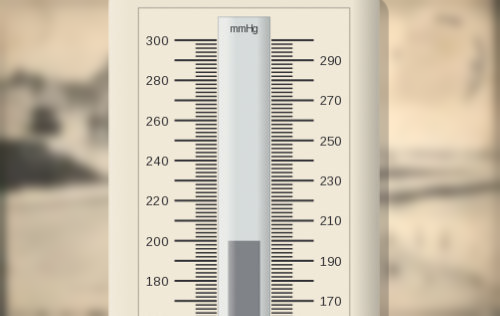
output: **200** mmHg
